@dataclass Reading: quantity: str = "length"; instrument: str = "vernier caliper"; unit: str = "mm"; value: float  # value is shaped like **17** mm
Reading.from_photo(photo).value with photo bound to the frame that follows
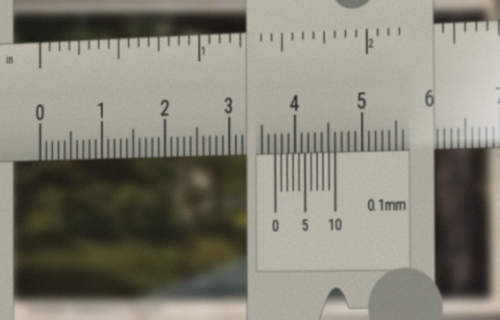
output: **37.0** mm
